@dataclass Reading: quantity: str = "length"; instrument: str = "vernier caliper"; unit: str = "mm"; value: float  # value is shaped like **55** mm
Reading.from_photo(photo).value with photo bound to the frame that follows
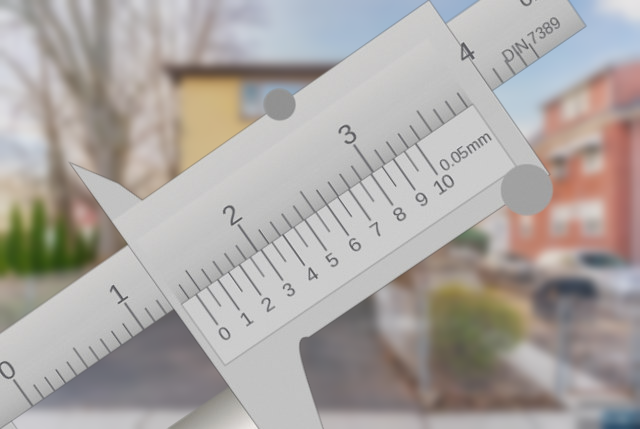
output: **14.6** mm
